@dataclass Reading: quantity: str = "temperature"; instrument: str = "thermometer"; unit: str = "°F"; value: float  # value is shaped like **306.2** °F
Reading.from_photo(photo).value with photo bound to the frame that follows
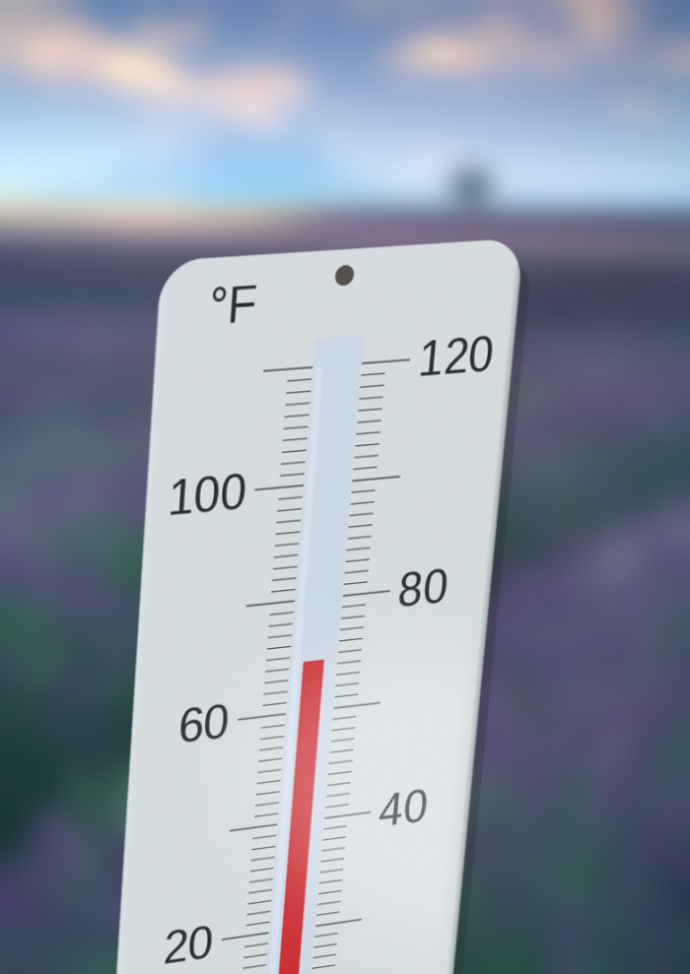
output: **69** °F
